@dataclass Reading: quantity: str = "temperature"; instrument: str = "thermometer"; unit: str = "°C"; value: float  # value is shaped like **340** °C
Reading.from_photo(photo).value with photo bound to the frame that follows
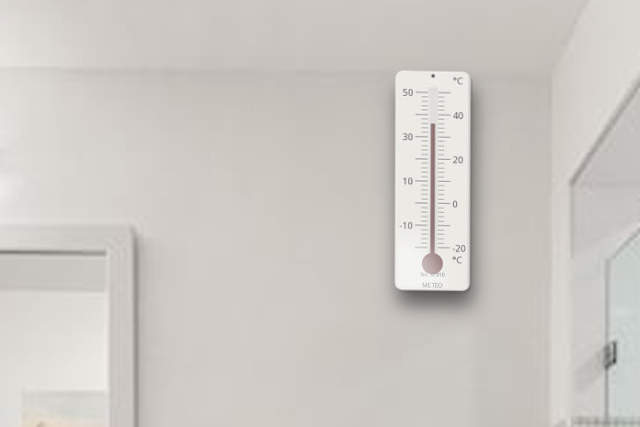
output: **36** °C
